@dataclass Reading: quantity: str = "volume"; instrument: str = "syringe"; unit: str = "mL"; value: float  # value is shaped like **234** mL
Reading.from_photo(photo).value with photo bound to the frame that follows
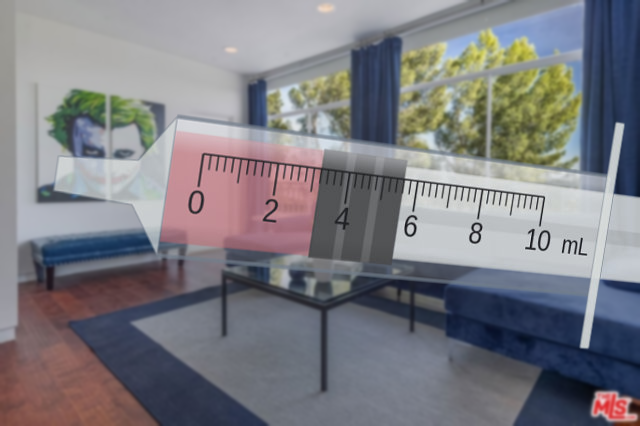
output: **3.2** mL
